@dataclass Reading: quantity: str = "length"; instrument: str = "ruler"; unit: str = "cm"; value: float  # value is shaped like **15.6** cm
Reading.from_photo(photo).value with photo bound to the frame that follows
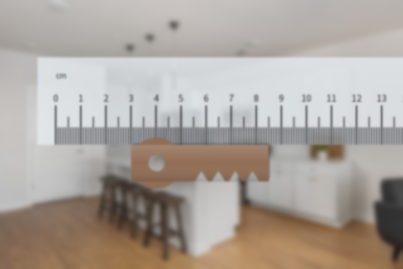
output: **5.5** cm
